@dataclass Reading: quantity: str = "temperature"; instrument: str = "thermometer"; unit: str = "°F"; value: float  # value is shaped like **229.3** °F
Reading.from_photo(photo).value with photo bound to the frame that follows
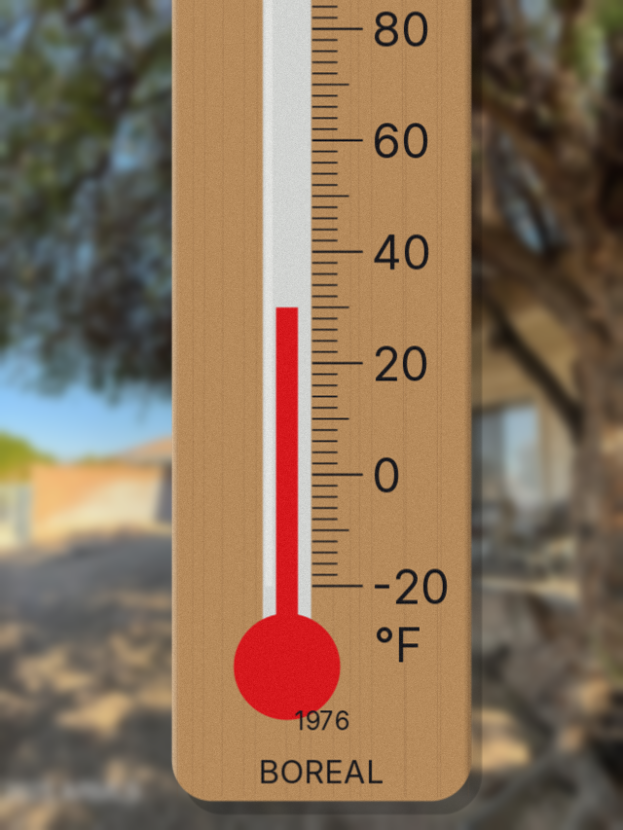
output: **30** °F
